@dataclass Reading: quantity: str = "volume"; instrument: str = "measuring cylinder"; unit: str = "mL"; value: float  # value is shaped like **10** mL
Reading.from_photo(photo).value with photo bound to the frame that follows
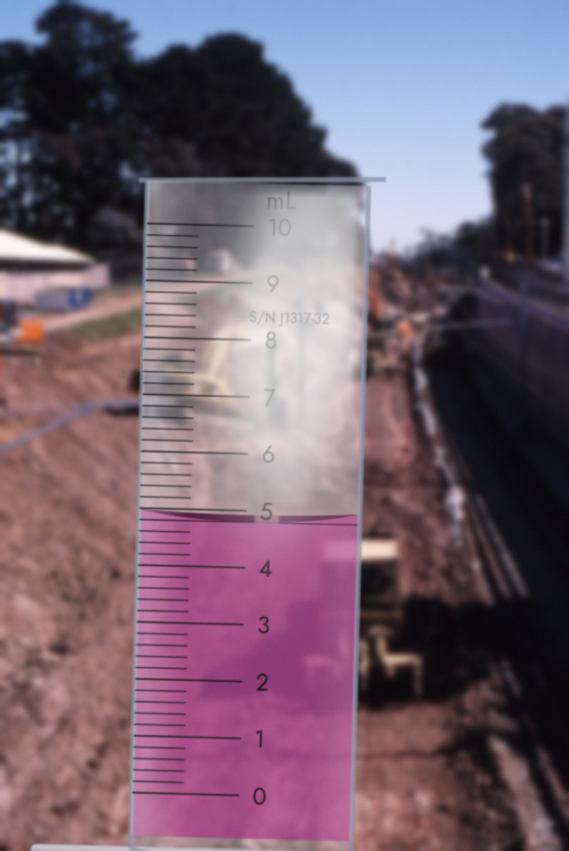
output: **4.8** mL
